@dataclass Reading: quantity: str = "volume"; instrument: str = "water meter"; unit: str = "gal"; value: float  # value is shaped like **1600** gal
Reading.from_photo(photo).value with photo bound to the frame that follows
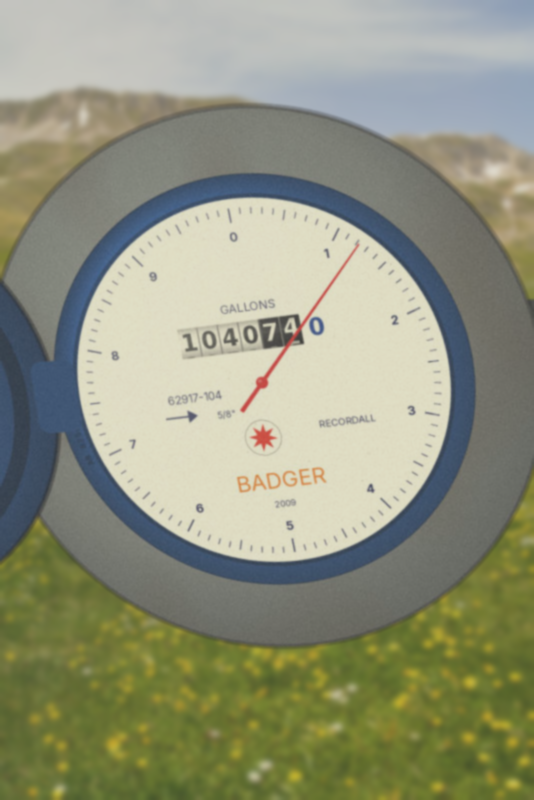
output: **1040741.2** gal
